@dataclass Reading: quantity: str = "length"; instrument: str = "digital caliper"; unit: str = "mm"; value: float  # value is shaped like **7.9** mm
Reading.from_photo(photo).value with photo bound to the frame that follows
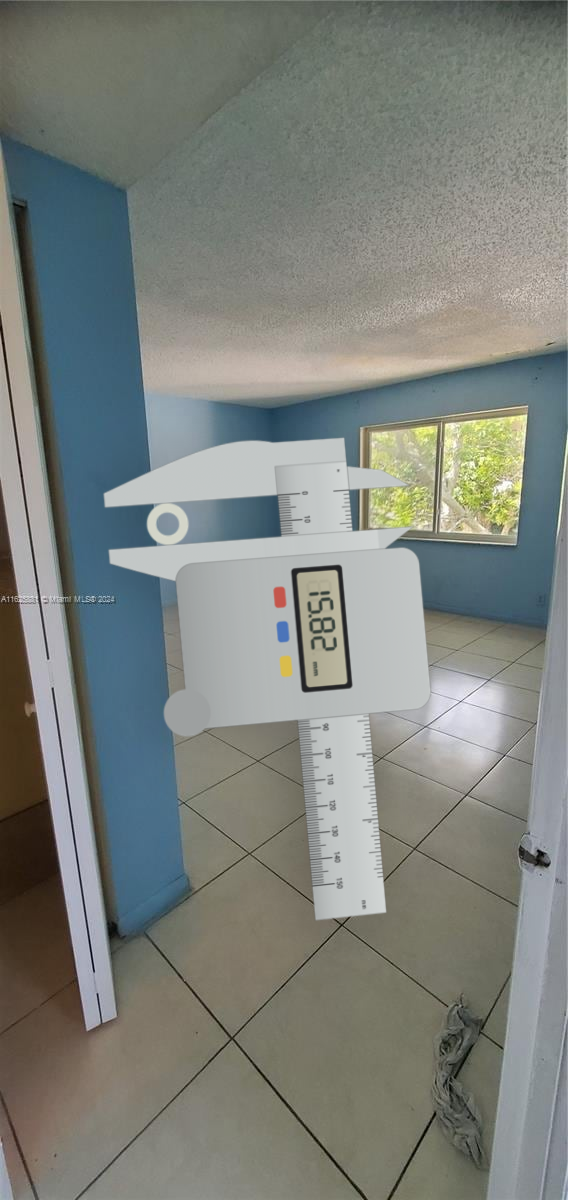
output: **15.82** mm
